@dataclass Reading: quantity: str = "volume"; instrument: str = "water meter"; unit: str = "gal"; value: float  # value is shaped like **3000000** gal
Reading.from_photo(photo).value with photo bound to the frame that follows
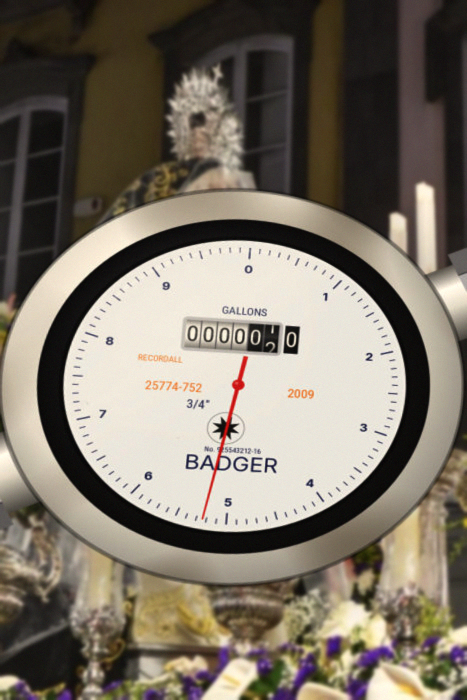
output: **15.2** gal
